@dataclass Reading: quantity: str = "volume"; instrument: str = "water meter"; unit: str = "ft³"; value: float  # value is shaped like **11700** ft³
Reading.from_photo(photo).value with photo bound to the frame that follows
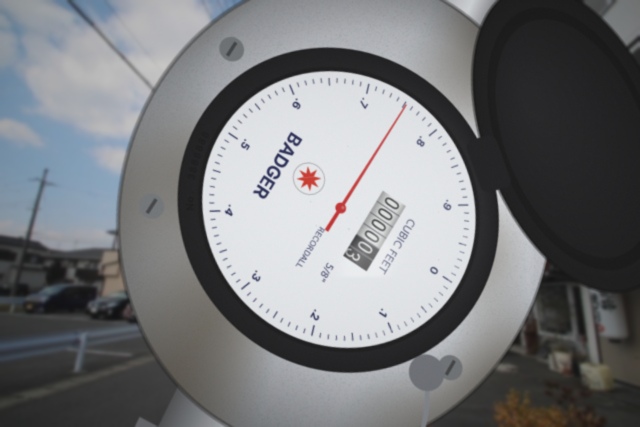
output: **2.75** ft³
